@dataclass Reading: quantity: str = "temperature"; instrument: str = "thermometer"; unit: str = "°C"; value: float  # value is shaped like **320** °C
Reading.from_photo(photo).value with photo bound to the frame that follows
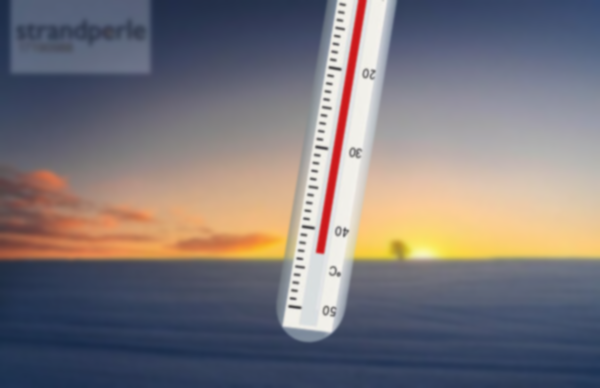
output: **43** °C
